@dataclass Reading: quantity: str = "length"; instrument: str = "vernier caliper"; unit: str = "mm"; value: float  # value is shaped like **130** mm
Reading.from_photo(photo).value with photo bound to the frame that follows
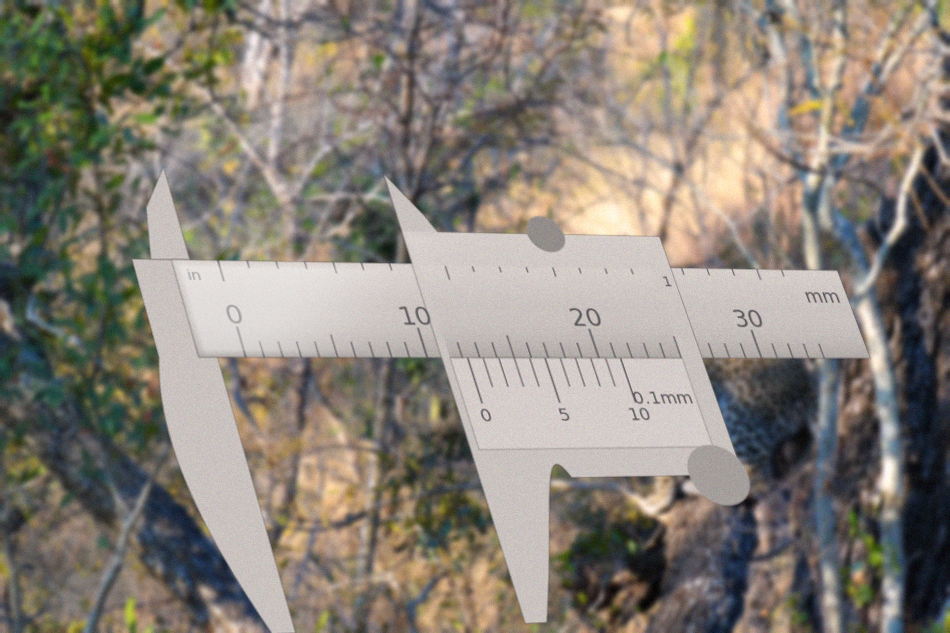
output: **12.3** mm
